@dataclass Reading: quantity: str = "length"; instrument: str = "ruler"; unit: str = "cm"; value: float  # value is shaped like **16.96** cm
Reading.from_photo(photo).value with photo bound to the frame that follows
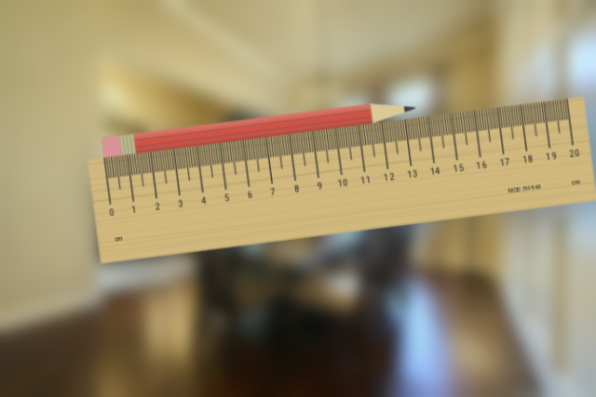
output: **13.5** cm
